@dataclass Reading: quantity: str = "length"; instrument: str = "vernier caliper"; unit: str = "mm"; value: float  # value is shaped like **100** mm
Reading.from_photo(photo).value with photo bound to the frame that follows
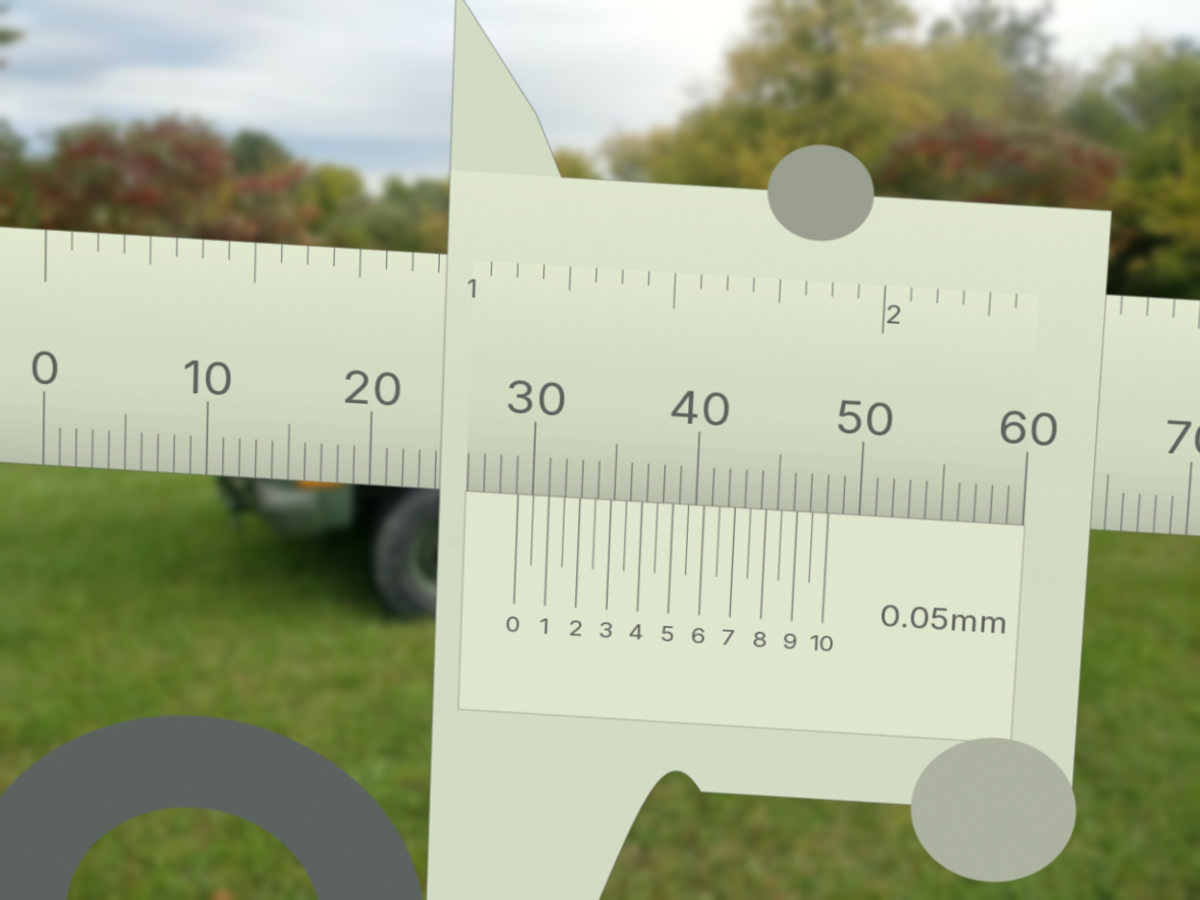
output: **29.1** mm
